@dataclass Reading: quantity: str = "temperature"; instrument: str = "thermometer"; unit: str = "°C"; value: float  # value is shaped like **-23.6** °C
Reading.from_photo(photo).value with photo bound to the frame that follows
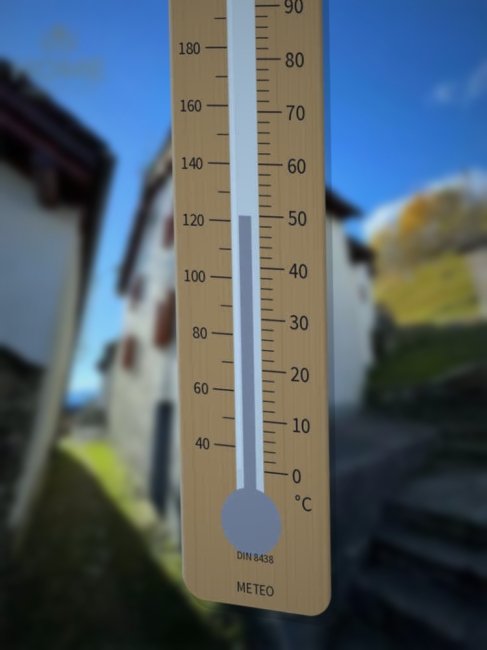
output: **50** °C
